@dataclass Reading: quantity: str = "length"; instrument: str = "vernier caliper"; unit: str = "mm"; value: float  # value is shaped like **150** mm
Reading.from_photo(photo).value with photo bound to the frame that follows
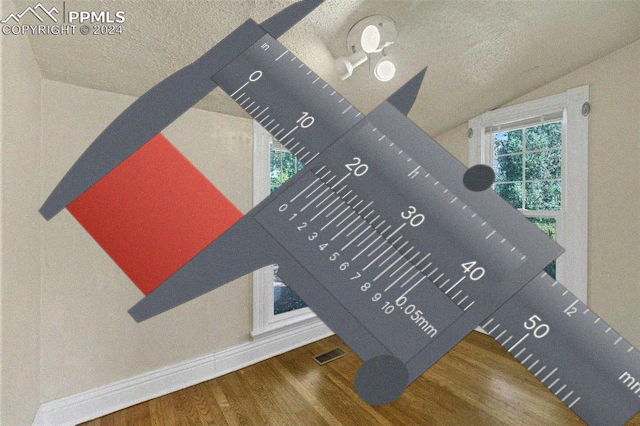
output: **17.8** mm
